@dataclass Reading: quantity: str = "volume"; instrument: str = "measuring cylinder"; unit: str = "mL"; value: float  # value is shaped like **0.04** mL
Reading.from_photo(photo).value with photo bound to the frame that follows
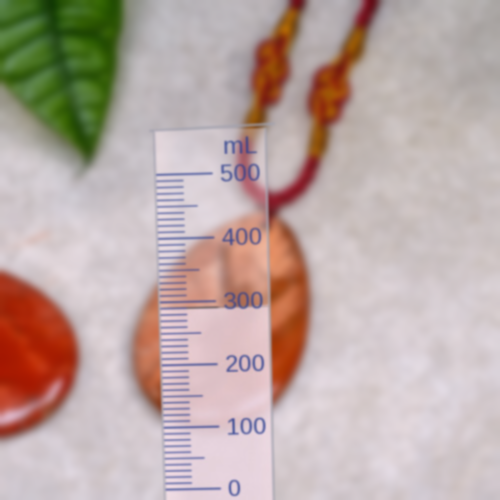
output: **290** mL
